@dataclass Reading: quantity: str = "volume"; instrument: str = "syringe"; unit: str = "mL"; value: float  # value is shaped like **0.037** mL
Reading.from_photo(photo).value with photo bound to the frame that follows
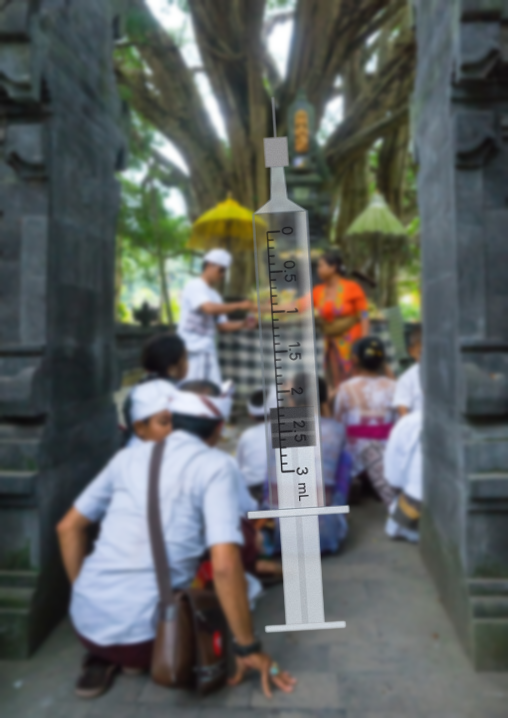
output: **2.2** mL
